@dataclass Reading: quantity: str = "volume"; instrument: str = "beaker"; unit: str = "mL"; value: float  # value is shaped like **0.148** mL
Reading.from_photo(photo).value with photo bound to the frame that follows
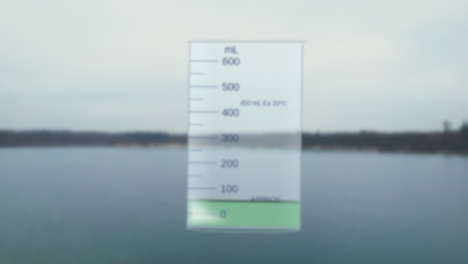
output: **50** mL
